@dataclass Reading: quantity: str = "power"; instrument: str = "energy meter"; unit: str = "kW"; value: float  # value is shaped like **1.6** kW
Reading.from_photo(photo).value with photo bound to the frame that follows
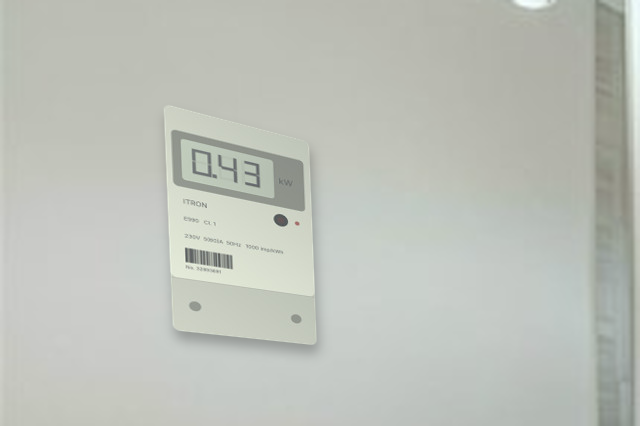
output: **0.43** kW
